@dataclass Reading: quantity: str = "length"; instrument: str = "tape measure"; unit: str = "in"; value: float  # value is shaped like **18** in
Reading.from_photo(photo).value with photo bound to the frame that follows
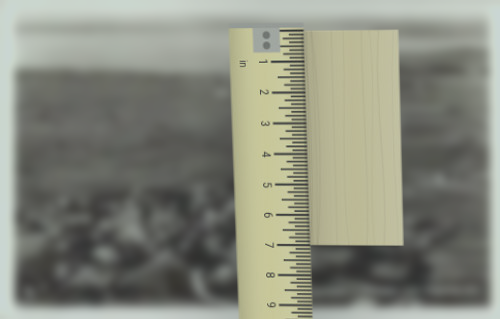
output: **7** in
